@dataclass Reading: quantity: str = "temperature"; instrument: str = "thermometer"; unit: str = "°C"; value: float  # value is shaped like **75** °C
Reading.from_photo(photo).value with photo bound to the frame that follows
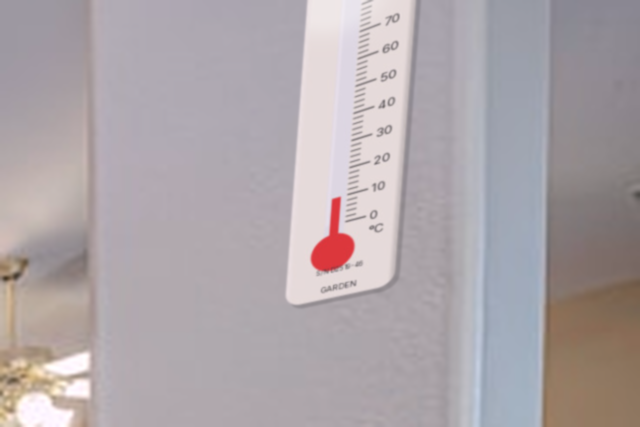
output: **10** °C
